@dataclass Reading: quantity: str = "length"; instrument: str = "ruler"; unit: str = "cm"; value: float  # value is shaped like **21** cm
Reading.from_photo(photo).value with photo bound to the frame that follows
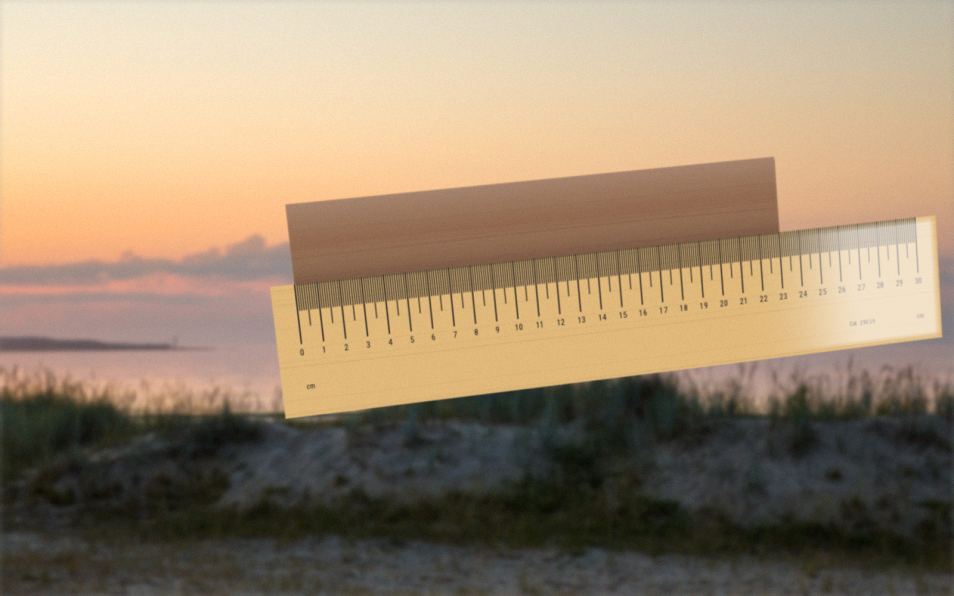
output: **23** cm
